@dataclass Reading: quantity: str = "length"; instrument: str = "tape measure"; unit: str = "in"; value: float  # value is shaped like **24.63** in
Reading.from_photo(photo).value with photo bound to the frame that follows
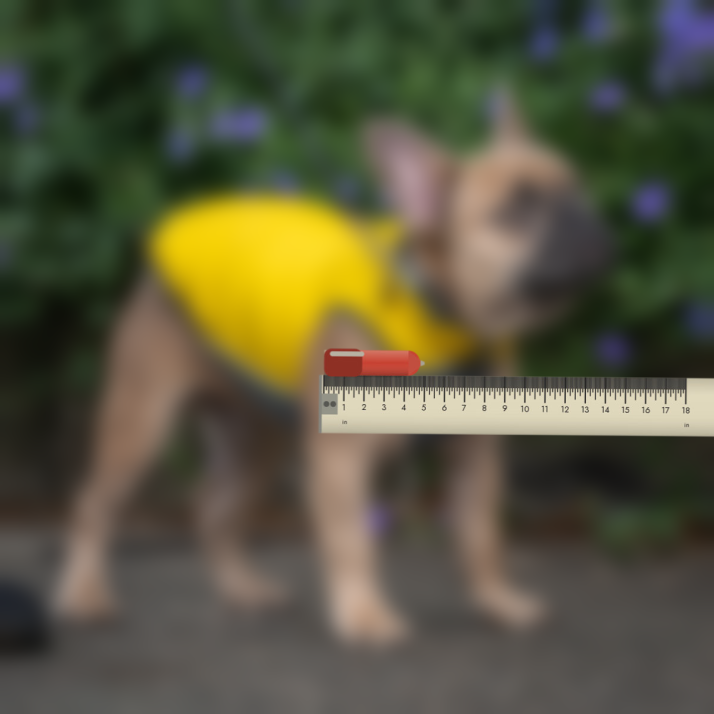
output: **5** in
